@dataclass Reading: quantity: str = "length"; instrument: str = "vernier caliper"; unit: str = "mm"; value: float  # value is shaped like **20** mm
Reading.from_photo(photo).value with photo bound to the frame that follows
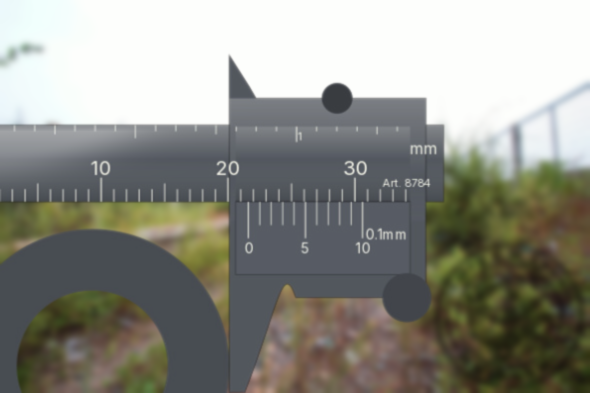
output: **21.6** mm
